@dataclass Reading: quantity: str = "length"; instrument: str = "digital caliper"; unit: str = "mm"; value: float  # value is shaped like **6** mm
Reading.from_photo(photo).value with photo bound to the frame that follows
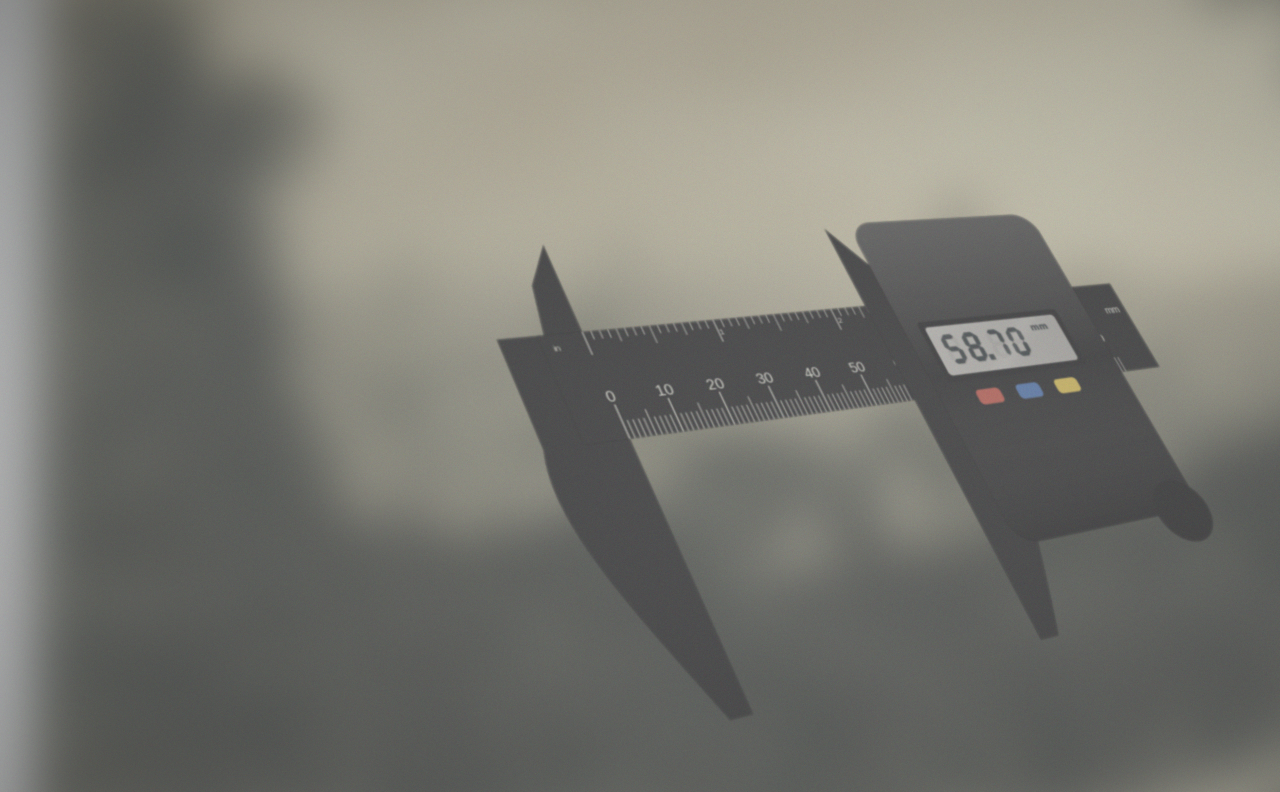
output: **58.70** mm
